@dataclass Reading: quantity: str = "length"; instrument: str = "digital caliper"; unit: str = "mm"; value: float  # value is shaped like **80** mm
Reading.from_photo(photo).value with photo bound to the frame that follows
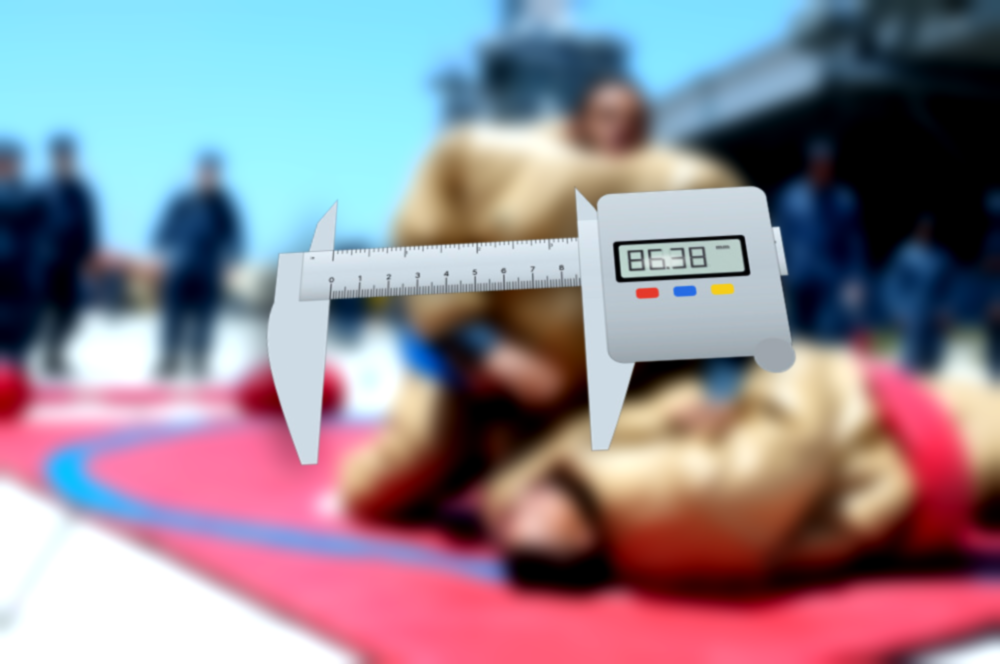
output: **86.38** mm
